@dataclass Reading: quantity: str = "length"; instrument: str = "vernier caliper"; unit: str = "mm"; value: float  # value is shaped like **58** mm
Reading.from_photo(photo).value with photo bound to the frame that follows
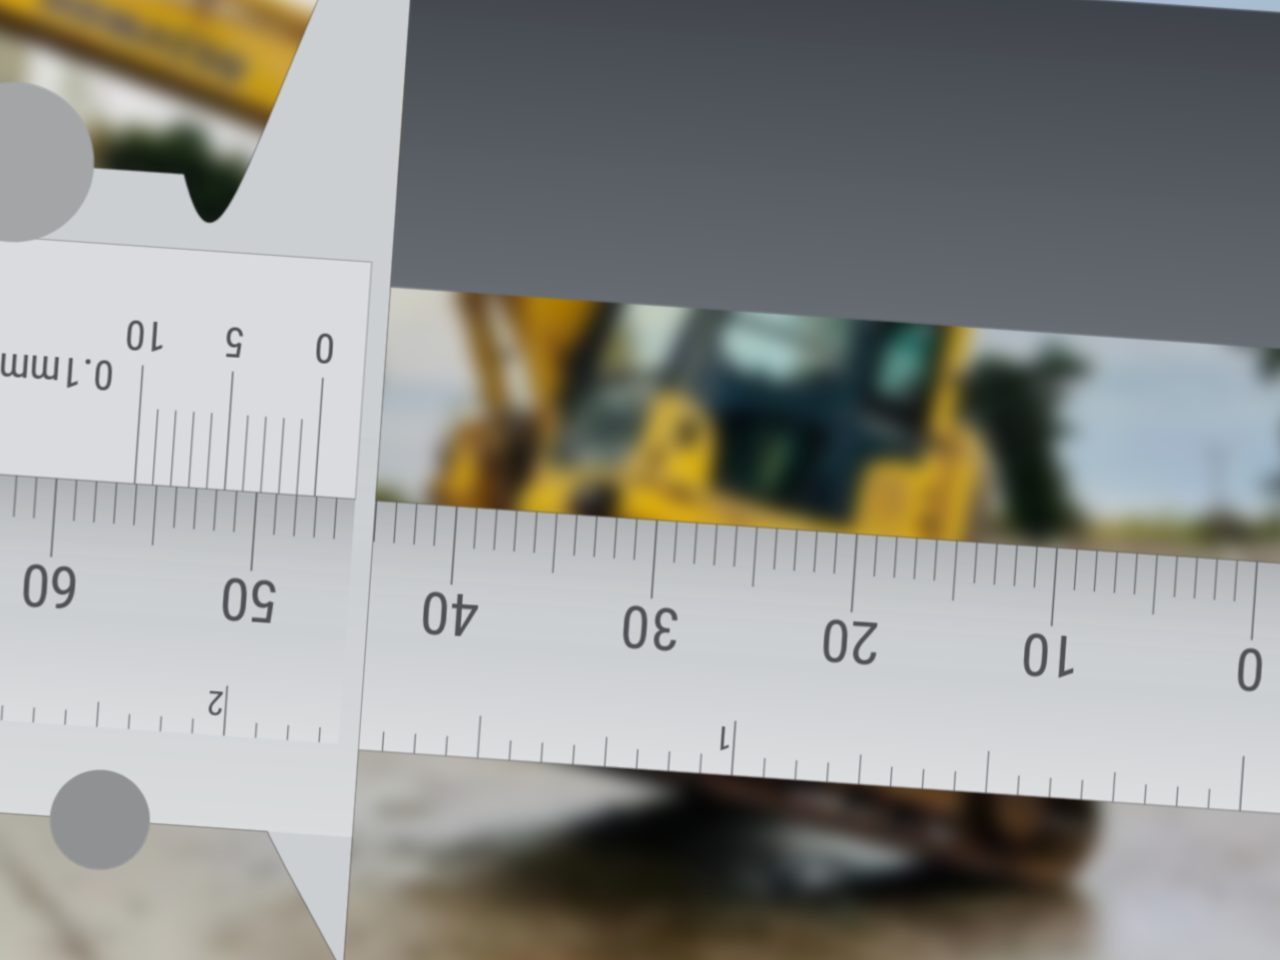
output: **47.1** mm
